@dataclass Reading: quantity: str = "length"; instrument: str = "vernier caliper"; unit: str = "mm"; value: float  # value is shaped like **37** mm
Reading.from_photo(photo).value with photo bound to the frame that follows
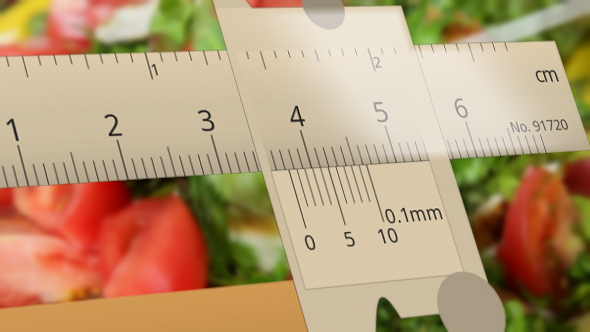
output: **37.4** mm
